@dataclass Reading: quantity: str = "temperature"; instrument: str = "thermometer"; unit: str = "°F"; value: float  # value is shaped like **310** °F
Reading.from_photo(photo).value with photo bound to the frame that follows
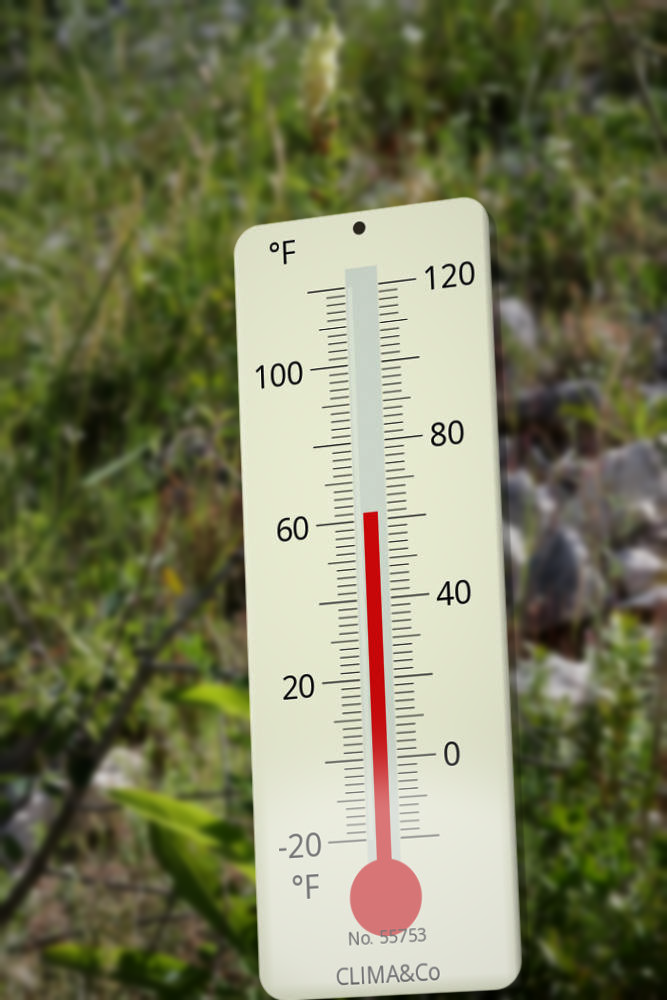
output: **62** °F
